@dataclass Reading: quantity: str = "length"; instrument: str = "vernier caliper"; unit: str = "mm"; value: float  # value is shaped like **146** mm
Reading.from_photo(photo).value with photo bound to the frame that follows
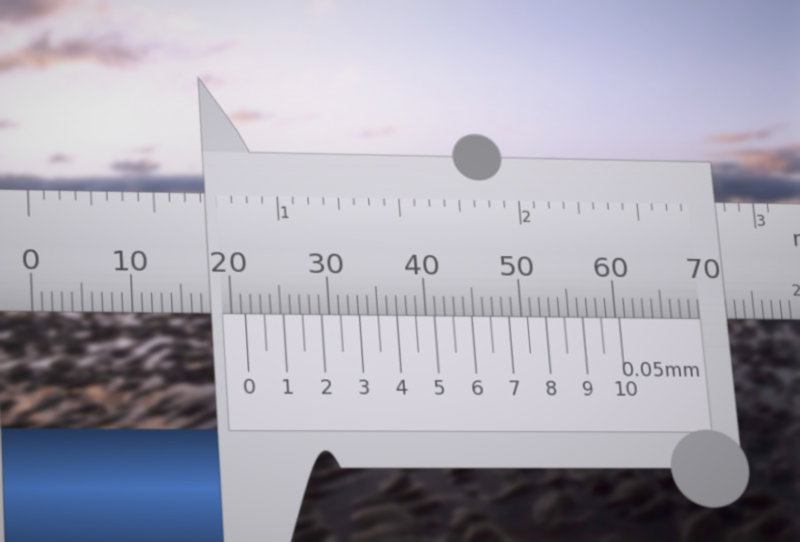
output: **21.4** mm
